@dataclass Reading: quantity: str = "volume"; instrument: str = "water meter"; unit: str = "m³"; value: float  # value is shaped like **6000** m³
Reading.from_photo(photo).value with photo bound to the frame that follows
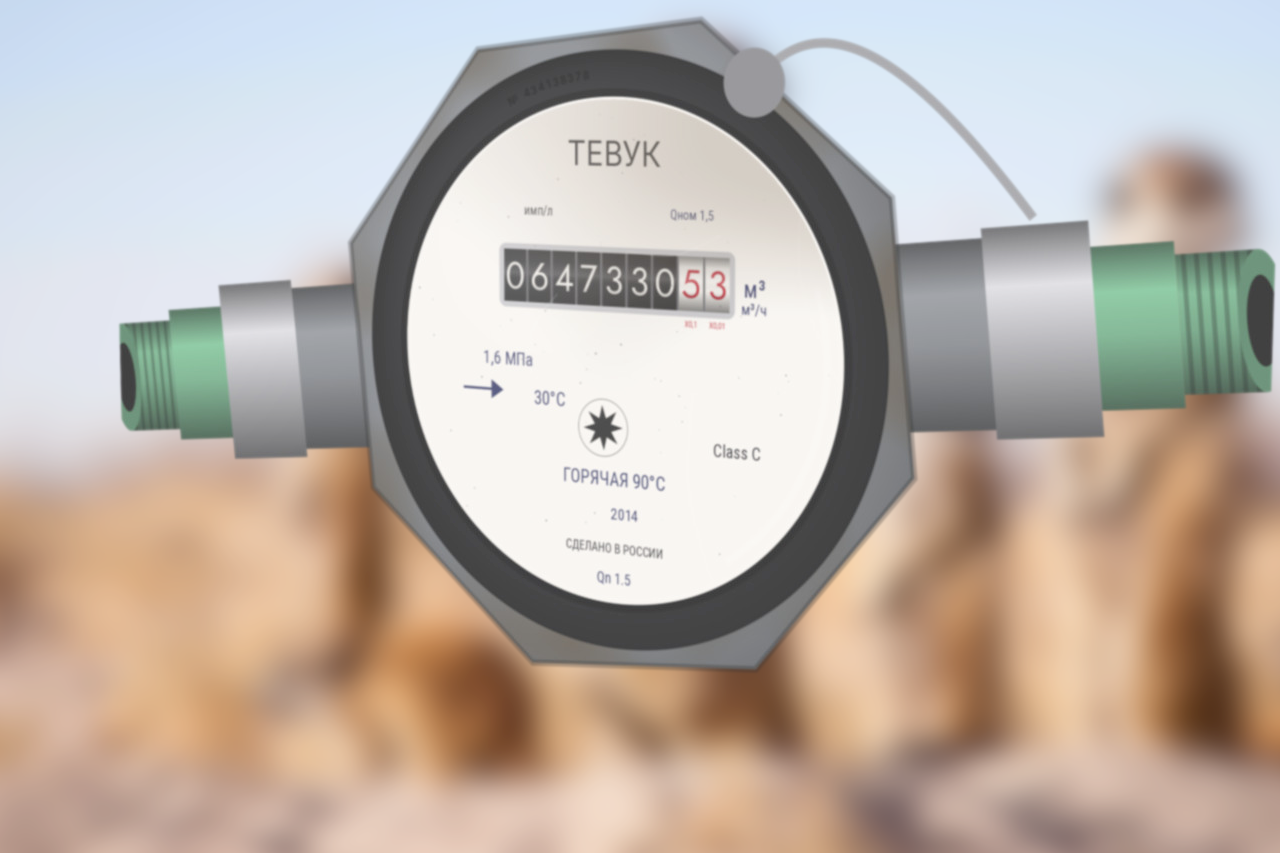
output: **647330.53** m³
